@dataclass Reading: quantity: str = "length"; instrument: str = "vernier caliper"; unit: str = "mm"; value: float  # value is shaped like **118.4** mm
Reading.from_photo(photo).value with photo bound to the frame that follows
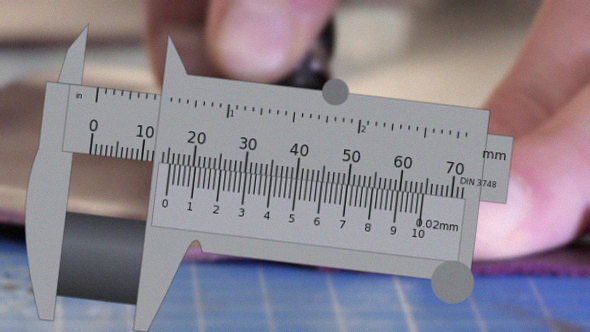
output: **15.5** mm
